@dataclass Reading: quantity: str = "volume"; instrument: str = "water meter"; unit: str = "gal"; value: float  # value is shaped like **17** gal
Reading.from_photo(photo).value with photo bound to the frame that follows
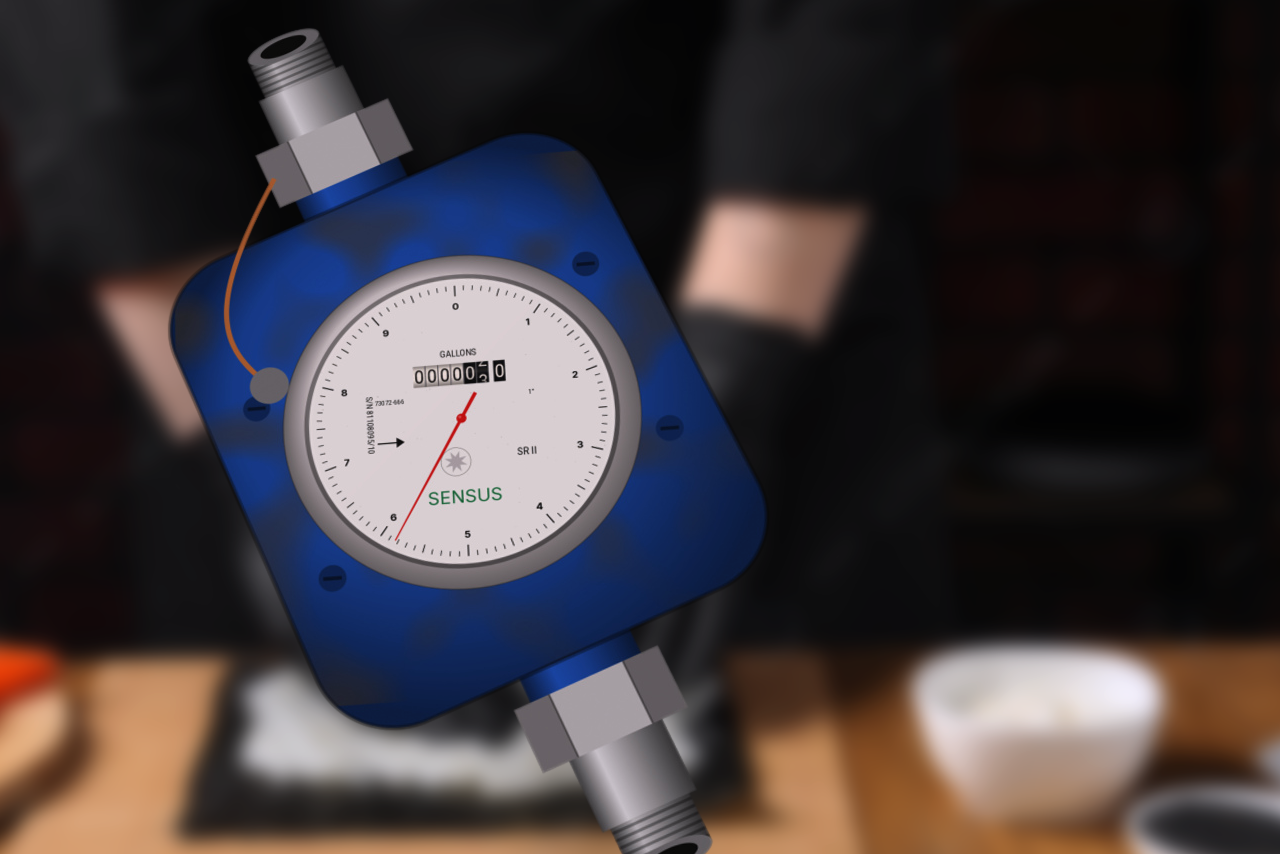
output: **25.8** gal
